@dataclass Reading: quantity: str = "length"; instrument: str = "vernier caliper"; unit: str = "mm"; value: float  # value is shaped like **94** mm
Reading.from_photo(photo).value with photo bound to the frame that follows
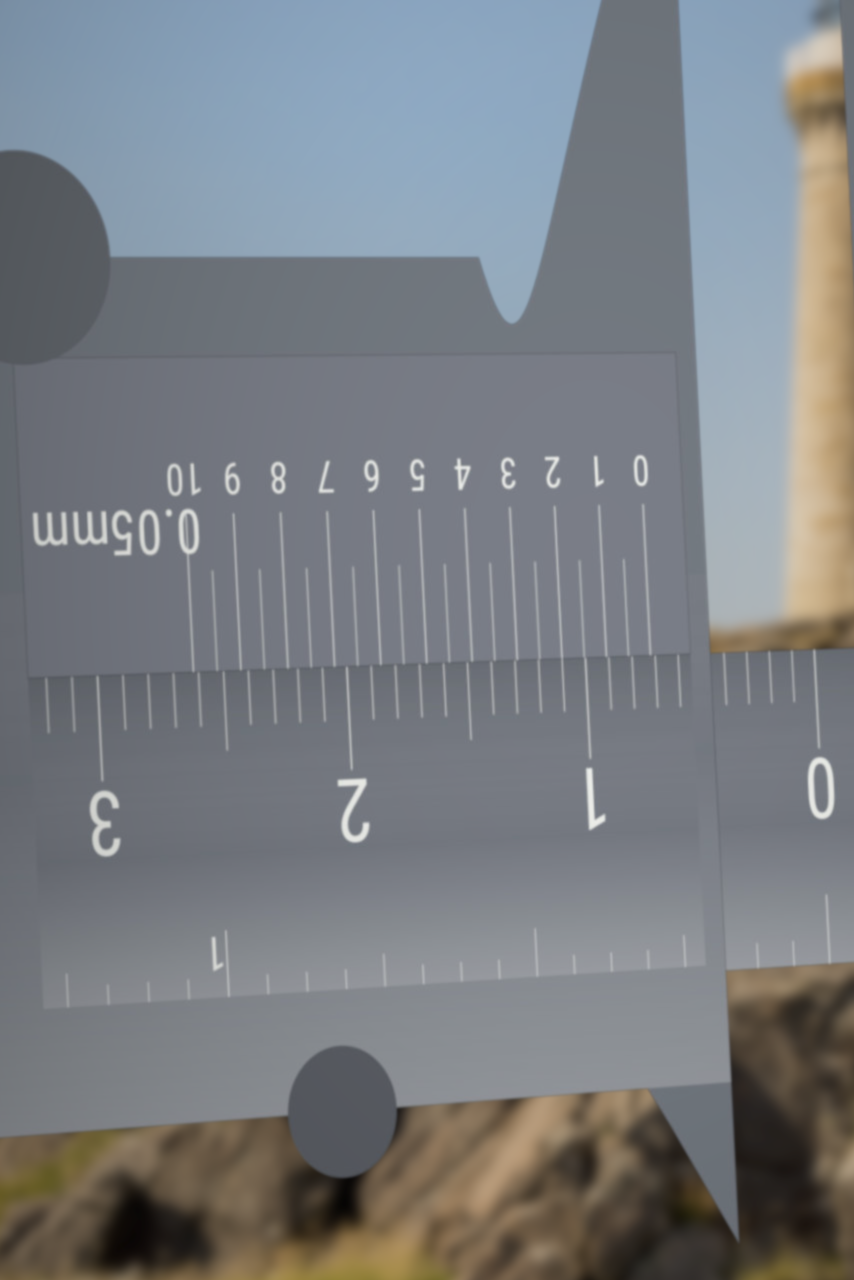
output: **7.2** mm
